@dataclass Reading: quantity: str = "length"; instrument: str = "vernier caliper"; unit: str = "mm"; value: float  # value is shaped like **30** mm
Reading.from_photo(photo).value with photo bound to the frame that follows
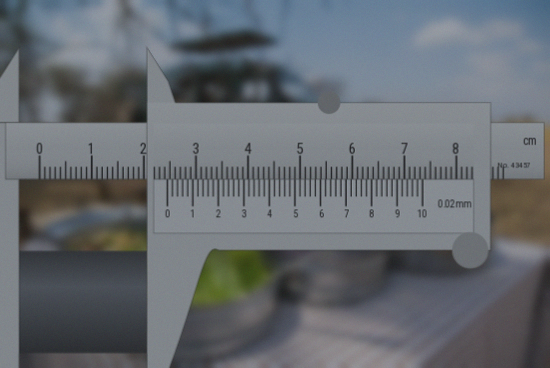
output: **24.5** mm
